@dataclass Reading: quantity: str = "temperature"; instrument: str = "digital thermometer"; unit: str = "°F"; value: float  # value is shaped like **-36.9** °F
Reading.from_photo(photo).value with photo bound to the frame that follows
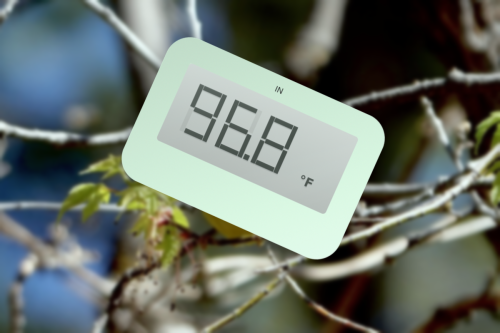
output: **96.8** °F
